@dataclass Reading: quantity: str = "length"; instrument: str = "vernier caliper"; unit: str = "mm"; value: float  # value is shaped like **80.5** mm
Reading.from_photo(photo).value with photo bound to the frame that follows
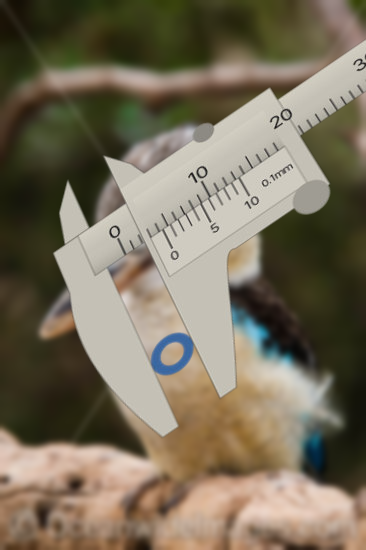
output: **4.4** mm
